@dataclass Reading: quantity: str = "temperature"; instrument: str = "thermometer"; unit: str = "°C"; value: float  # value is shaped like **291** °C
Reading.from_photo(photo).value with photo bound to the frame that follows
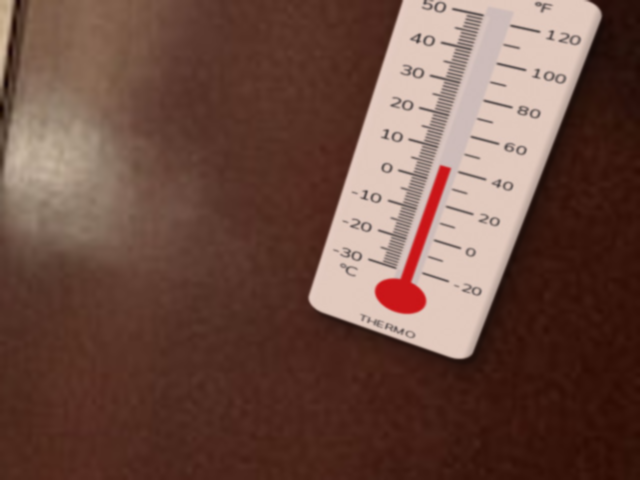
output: **5** °C
